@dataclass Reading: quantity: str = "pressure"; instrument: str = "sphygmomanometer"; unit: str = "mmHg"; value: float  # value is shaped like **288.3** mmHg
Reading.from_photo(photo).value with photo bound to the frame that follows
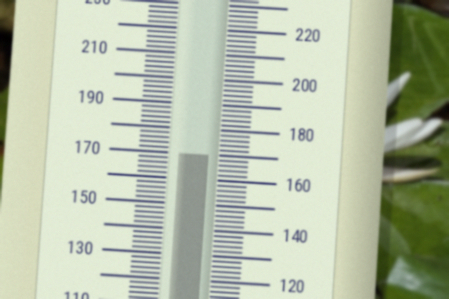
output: **170** mmHg
